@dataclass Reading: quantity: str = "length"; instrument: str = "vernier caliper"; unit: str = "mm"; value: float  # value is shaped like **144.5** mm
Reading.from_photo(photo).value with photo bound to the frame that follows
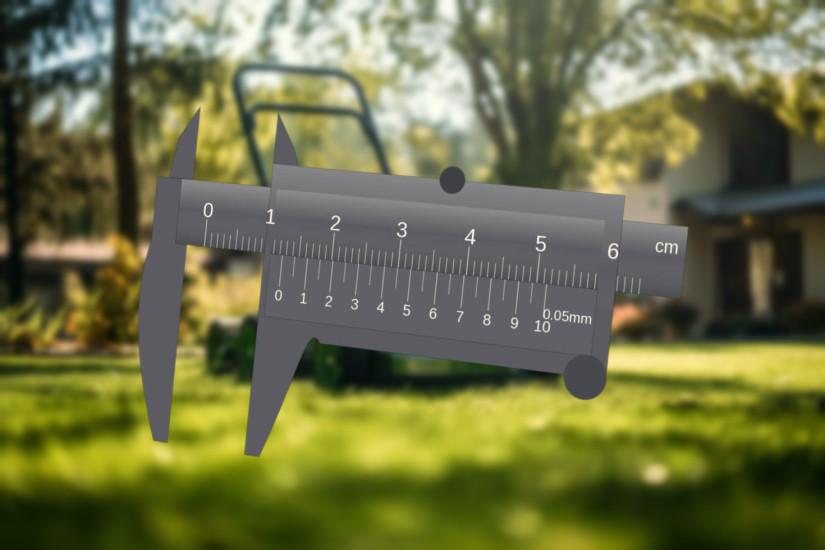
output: **12.4** mm
